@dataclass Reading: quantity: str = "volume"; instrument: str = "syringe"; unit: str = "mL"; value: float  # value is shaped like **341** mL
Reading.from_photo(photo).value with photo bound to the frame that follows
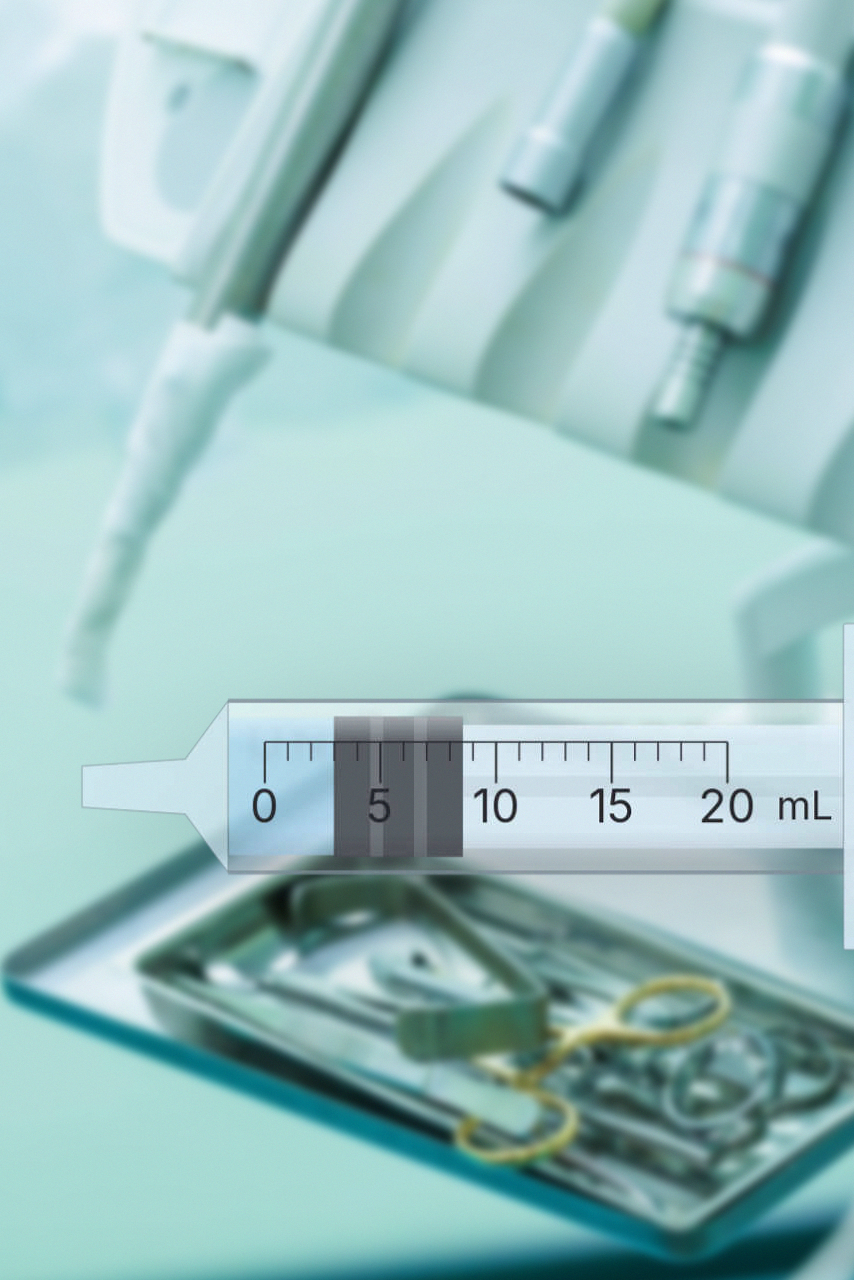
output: **3** mL
